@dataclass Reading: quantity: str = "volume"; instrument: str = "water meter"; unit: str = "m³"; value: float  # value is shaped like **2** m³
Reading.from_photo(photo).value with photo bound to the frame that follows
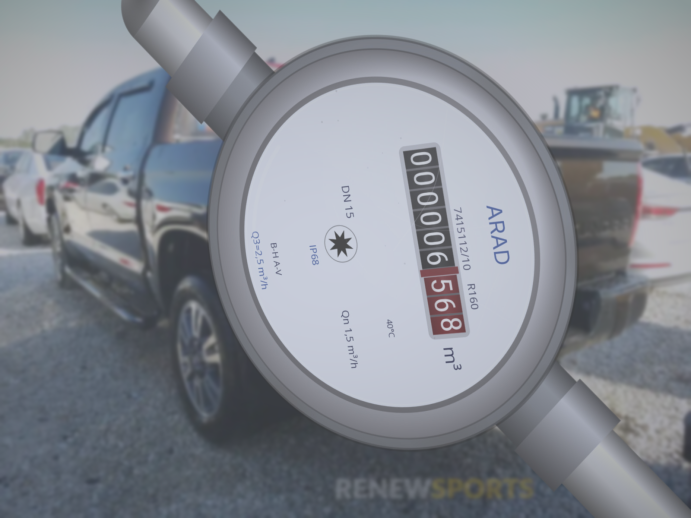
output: **6.568** m³
